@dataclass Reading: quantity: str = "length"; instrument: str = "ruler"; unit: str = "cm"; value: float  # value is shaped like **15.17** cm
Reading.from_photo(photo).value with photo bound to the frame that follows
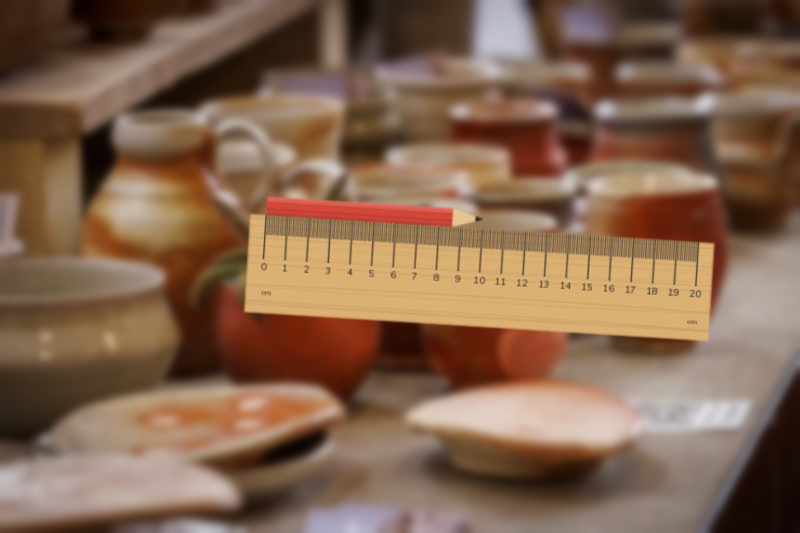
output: **10** cm
